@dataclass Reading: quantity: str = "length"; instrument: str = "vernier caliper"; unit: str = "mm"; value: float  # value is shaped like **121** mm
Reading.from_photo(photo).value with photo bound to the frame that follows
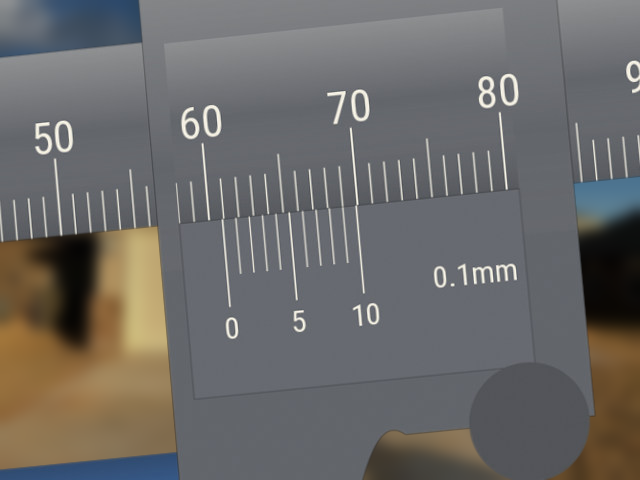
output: **60.9** mm
